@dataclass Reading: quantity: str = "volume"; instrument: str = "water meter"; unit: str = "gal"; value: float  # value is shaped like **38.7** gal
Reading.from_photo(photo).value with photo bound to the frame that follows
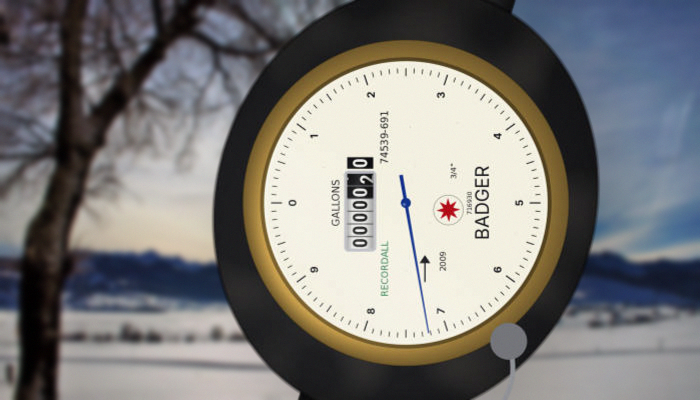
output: **17.2** gal
